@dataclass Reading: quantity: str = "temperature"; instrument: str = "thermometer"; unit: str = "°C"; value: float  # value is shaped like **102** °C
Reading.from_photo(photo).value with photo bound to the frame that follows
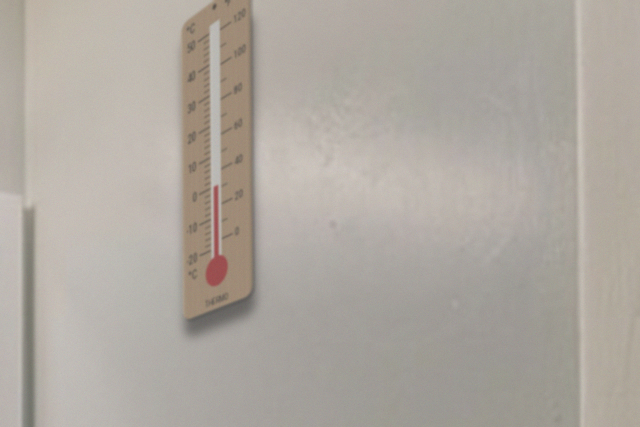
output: **0** °C
